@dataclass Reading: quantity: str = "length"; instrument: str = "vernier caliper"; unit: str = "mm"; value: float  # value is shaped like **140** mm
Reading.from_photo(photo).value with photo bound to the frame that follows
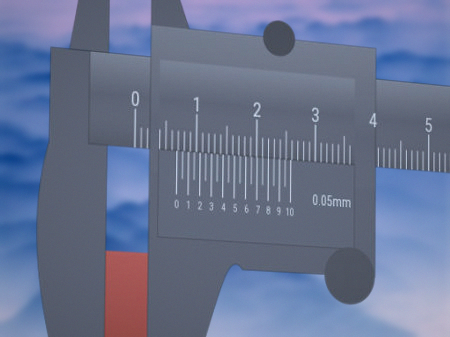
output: **6.8** mm
